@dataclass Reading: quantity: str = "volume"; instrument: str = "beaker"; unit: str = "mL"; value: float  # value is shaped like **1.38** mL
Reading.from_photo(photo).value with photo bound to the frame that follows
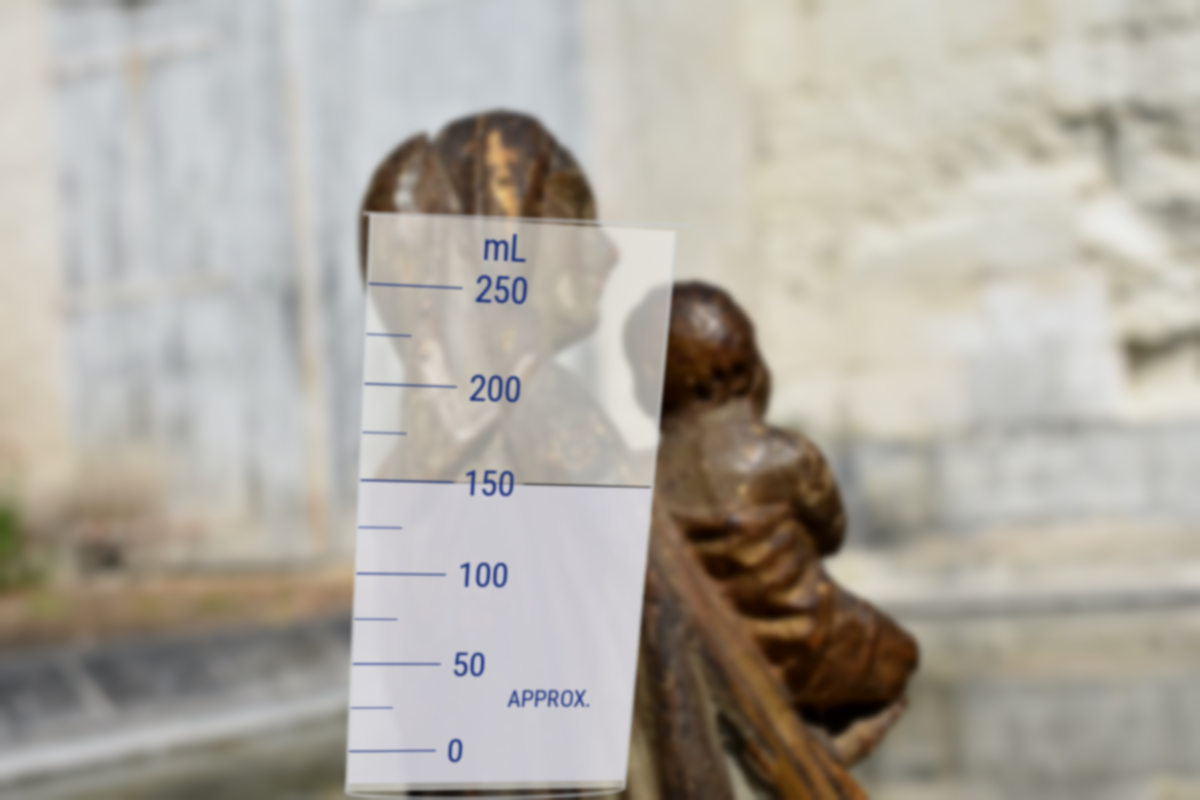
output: **150** mL
